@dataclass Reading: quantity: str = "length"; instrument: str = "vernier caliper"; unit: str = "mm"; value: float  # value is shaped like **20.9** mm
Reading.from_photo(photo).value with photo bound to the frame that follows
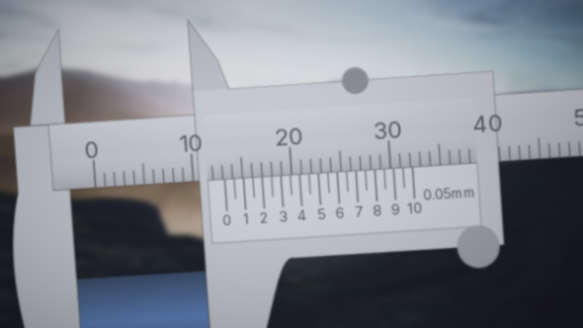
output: **13.2** mm
